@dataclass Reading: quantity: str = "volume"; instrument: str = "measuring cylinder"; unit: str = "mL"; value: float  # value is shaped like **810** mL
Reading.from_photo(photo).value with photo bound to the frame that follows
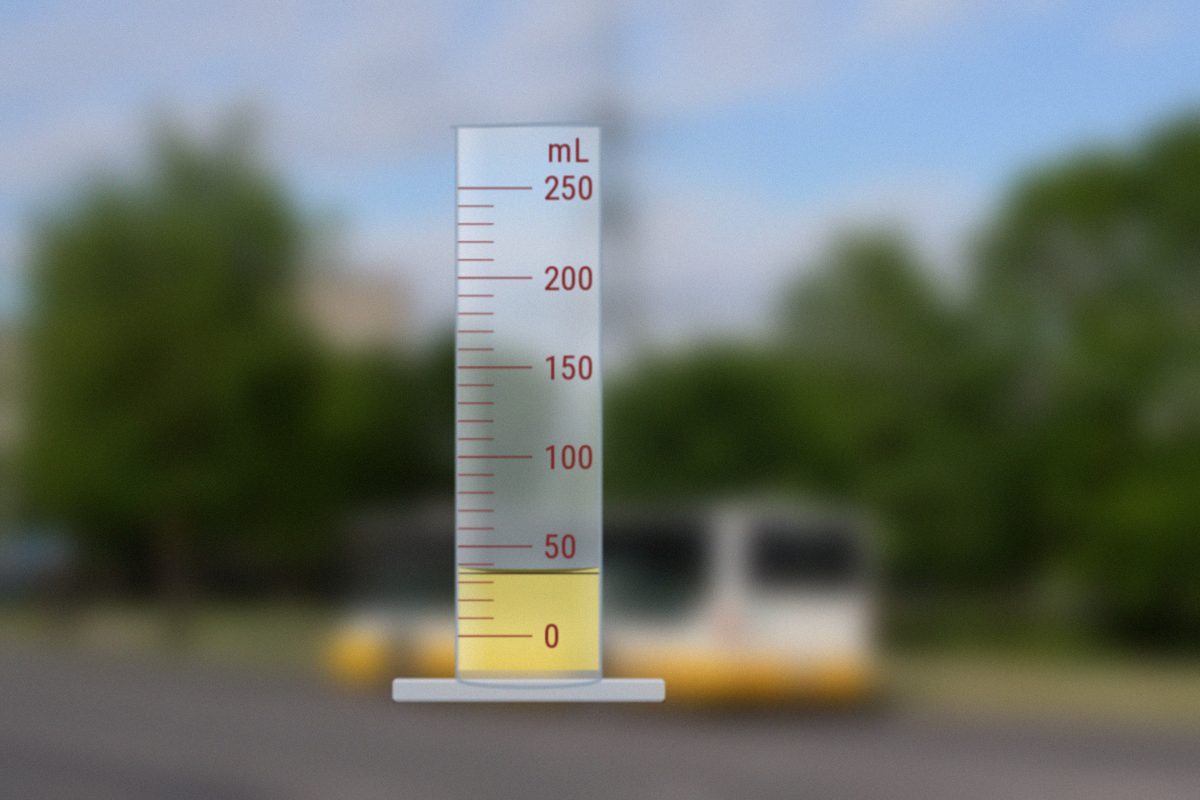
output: **35** mL
